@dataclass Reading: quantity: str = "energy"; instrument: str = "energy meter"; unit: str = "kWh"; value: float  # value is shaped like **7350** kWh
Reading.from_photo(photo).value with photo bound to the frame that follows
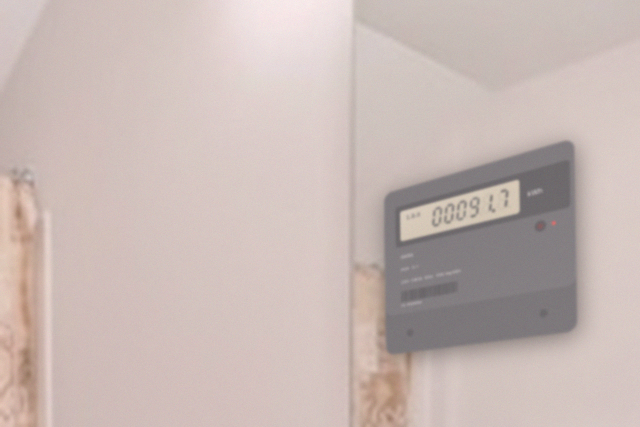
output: **91.7** kWh
